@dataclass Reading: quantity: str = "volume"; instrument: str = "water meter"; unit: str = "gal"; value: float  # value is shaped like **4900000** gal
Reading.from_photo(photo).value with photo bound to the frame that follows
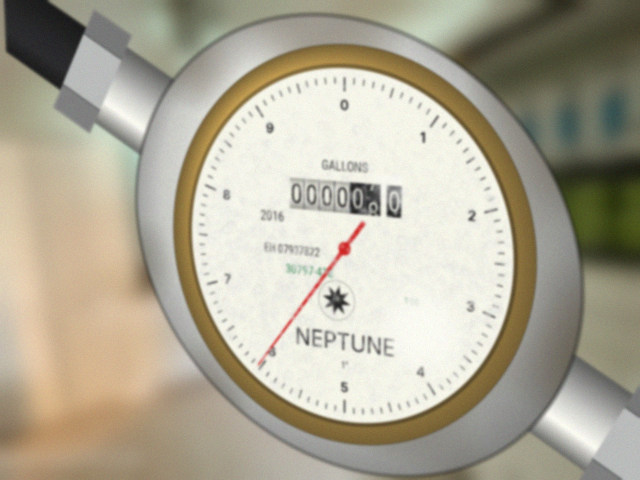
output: **76.0** gal
